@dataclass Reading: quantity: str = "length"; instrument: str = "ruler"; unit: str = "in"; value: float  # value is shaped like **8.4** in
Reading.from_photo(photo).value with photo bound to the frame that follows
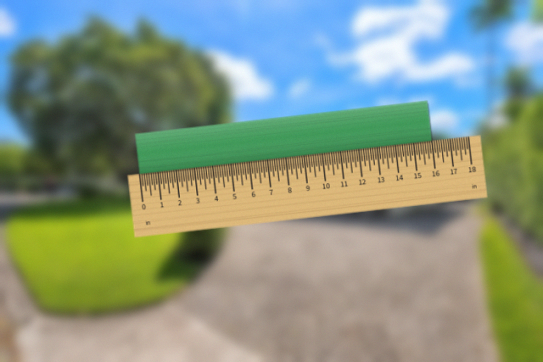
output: **16** in
